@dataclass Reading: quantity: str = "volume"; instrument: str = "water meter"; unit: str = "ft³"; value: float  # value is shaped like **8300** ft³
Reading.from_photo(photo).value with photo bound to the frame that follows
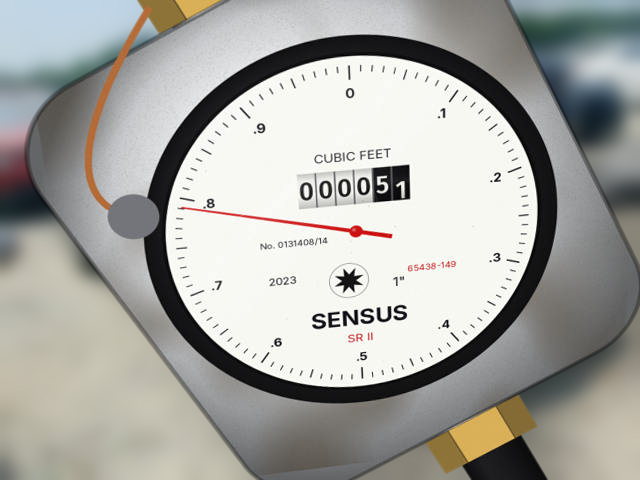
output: **50.79** ft³
